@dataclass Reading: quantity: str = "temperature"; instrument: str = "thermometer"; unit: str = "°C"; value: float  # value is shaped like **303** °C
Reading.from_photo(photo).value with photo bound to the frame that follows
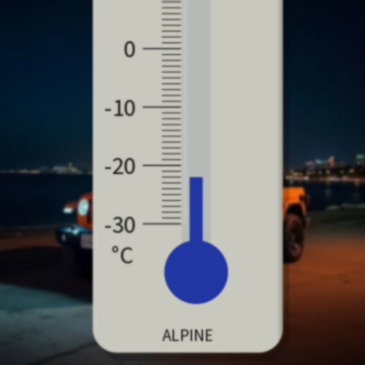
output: **-22** °C
